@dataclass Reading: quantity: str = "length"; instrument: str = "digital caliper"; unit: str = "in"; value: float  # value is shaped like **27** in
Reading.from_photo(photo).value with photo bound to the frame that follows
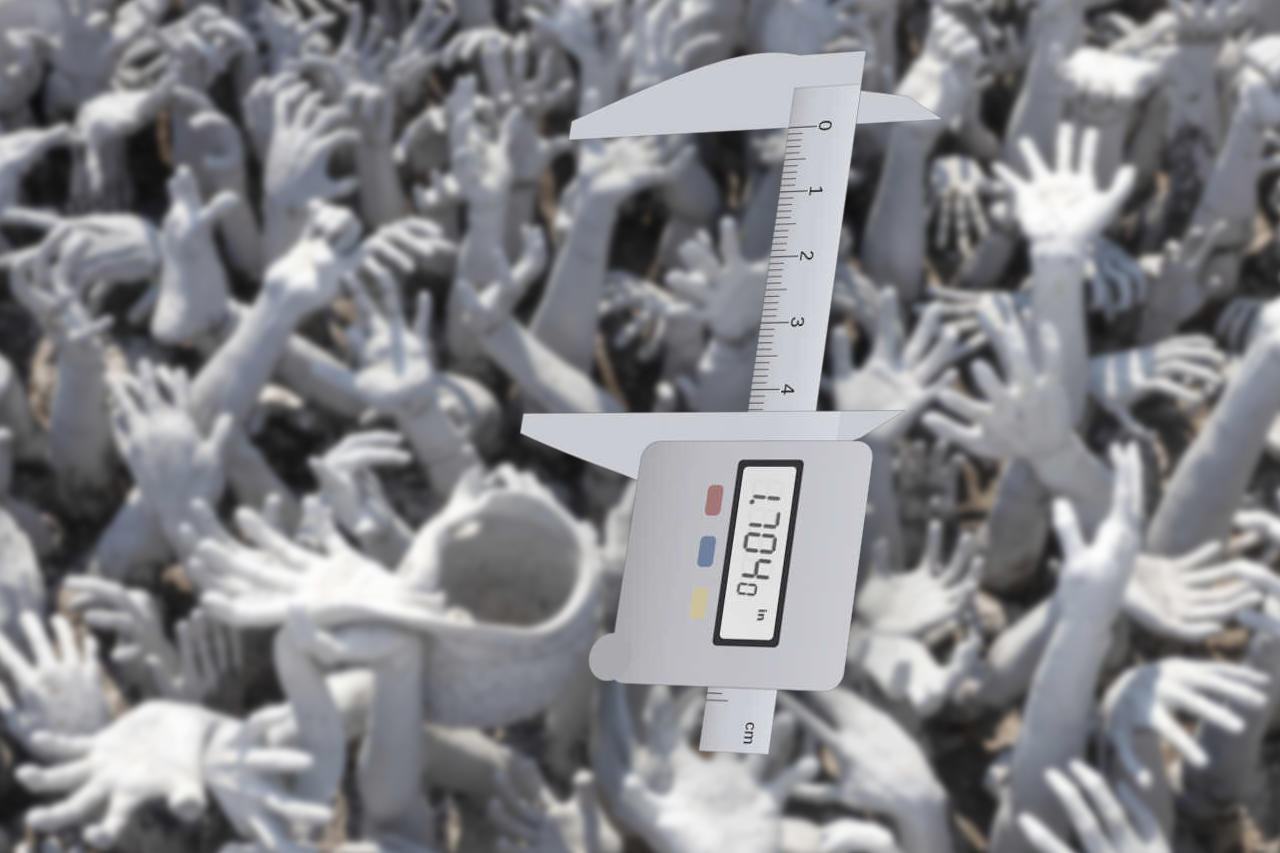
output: **1.7040** in
